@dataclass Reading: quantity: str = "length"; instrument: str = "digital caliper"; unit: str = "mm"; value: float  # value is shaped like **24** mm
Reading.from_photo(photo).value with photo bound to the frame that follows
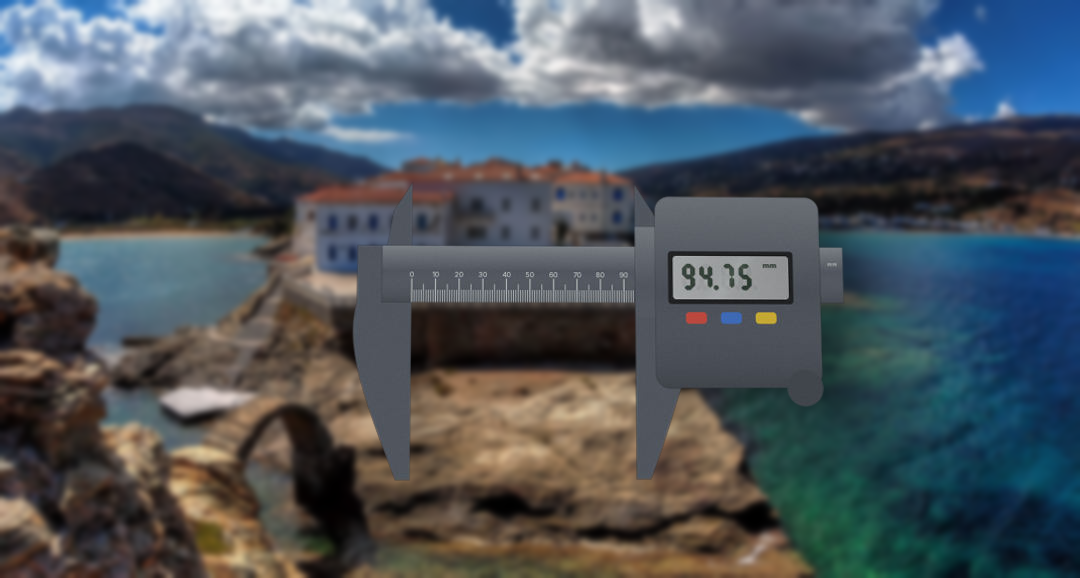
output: **94.75** mm
